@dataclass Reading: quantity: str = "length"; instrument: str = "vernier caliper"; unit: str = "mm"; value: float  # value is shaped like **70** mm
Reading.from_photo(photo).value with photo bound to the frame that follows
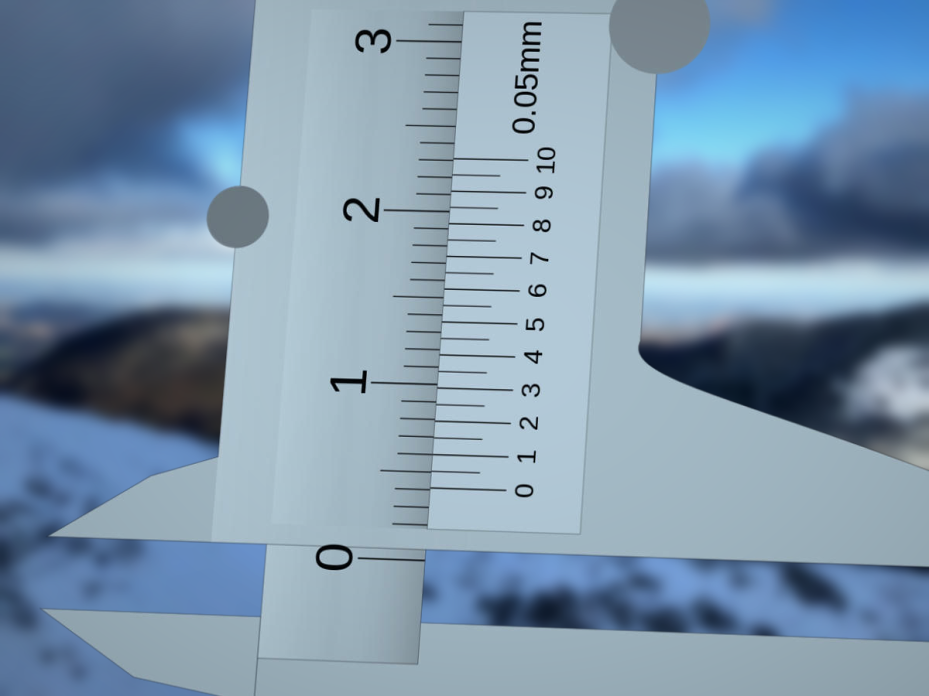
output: **4.1** mm
